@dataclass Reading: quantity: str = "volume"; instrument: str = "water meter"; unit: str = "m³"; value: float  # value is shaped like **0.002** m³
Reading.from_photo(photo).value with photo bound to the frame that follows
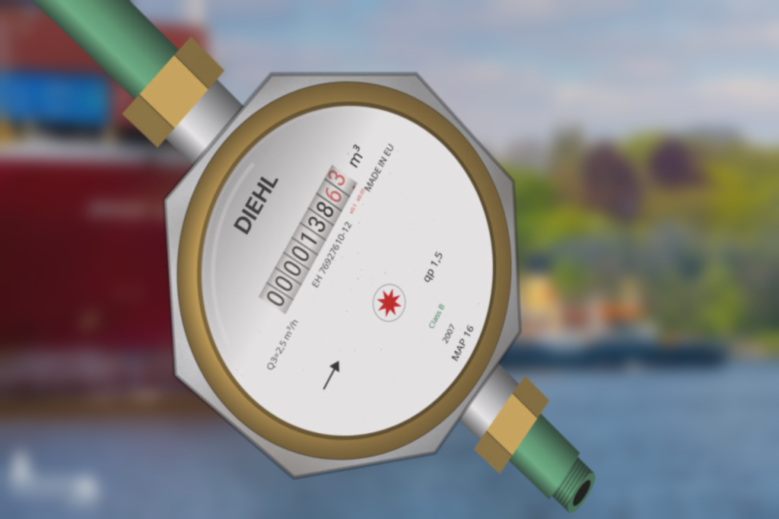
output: **138.63** m³
